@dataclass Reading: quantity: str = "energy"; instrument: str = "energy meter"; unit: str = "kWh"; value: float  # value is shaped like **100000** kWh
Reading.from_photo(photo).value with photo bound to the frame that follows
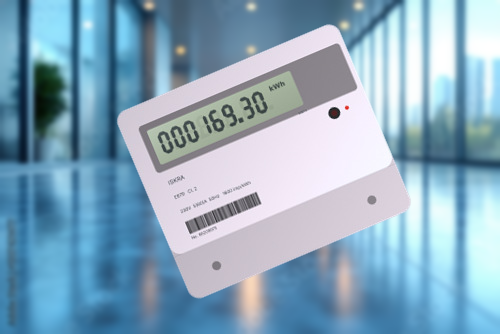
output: **169.30** kWh
